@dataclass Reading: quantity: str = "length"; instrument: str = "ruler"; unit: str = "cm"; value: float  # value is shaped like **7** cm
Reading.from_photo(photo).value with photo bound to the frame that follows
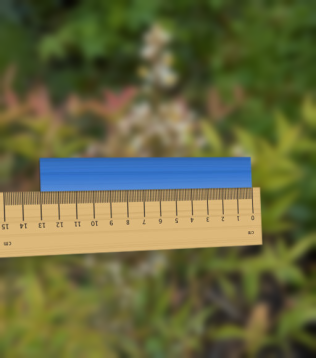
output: **13** cm
